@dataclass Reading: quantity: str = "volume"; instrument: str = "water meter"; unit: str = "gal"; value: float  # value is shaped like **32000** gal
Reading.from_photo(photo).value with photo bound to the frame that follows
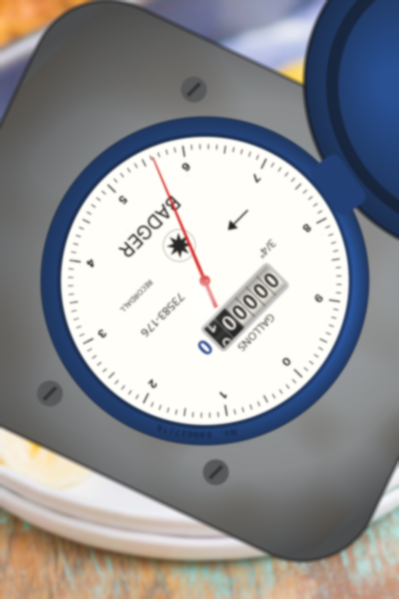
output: **5.6** gal
